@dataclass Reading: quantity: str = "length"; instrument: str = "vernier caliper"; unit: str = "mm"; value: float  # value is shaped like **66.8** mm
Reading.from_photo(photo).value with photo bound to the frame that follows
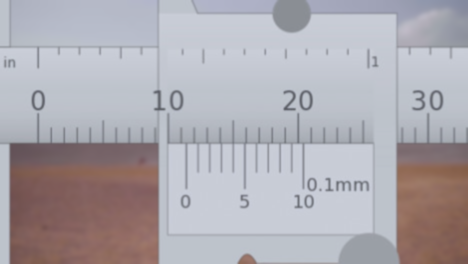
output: **11.4** mm
